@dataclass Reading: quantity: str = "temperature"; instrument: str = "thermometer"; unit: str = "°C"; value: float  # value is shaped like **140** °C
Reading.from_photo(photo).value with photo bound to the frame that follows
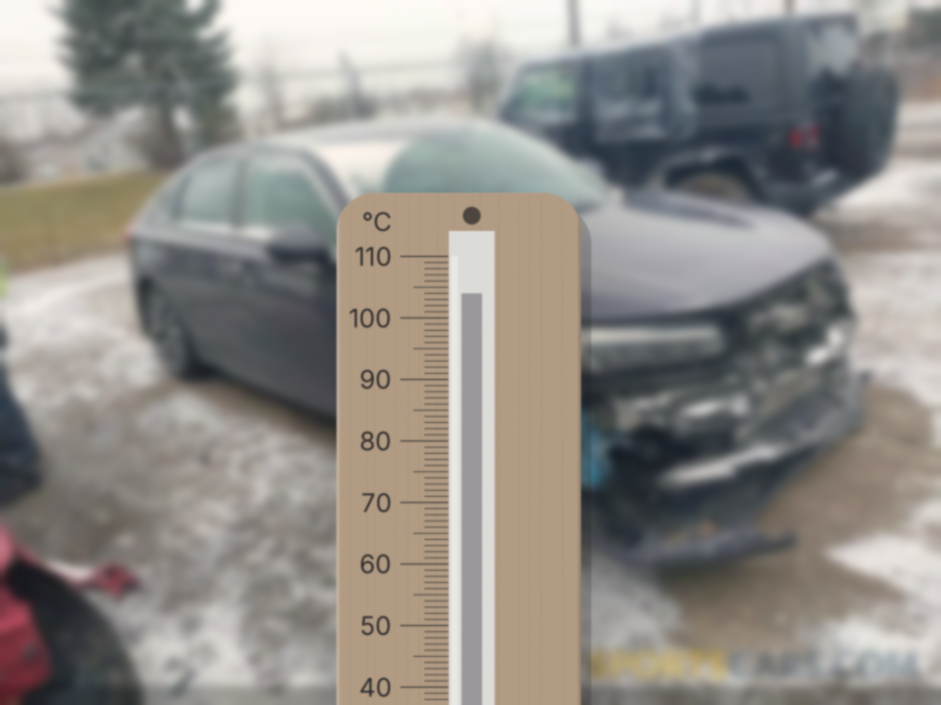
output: **104** °C
